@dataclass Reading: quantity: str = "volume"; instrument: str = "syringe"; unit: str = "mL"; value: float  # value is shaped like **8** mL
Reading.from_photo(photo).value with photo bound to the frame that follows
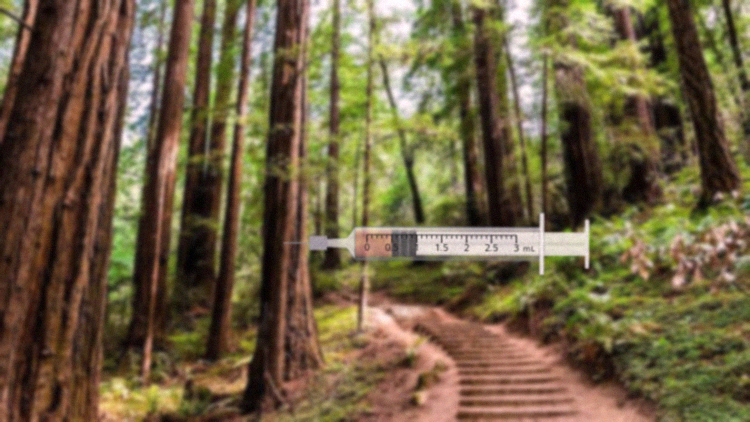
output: **0.5** mL
